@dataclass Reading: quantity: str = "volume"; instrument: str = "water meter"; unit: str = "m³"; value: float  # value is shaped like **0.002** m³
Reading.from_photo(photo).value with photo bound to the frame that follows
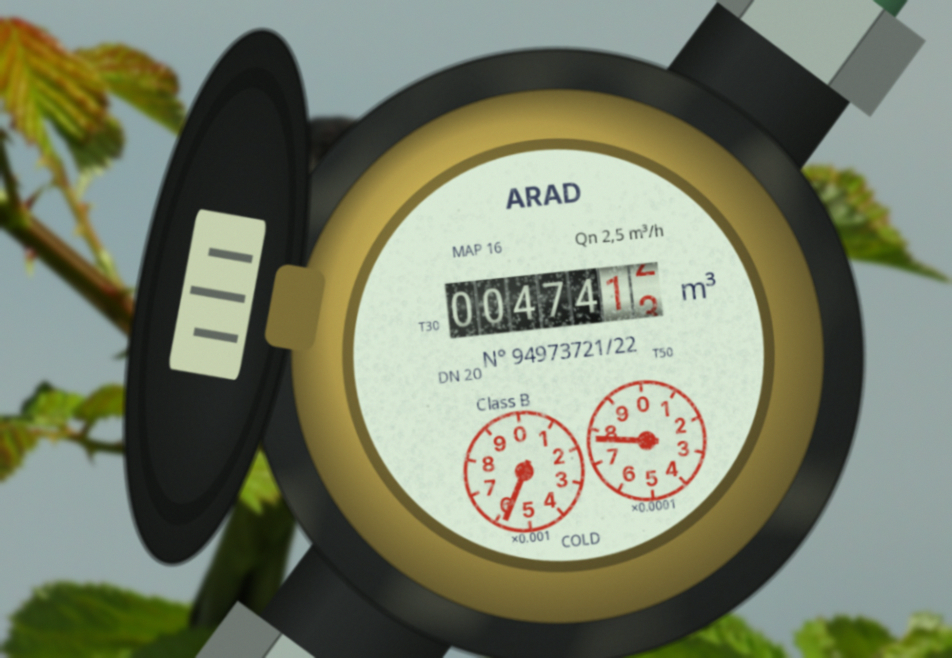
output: **474.1257** m³
